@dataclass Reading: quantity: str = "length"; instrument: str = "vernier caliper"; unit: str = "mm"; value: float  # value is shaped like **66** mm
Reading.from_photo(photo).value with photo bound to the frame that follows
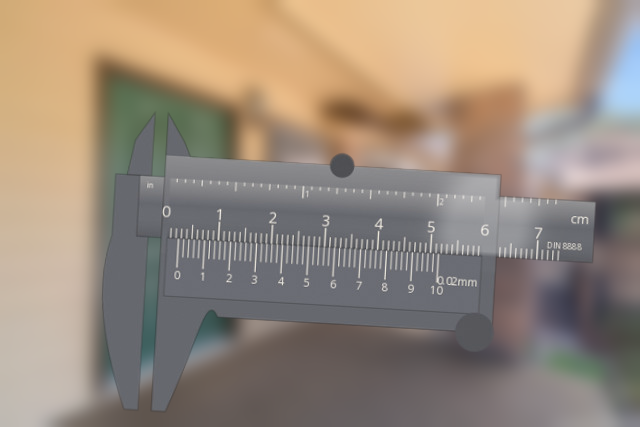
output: **2.5** mm
